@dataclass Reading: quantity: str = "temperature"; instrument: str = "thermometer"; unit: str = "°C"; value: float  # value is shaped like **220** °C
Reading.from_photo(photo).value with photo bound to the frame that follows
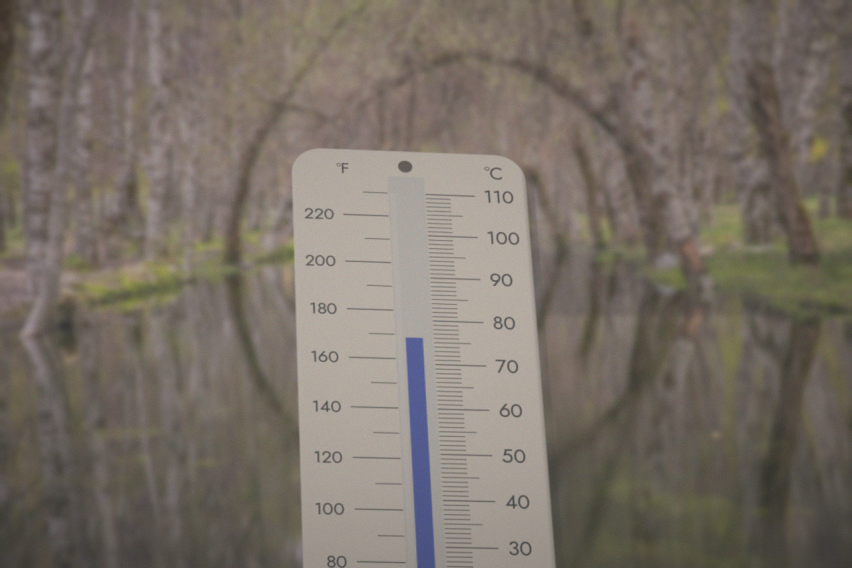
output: **76** °C
